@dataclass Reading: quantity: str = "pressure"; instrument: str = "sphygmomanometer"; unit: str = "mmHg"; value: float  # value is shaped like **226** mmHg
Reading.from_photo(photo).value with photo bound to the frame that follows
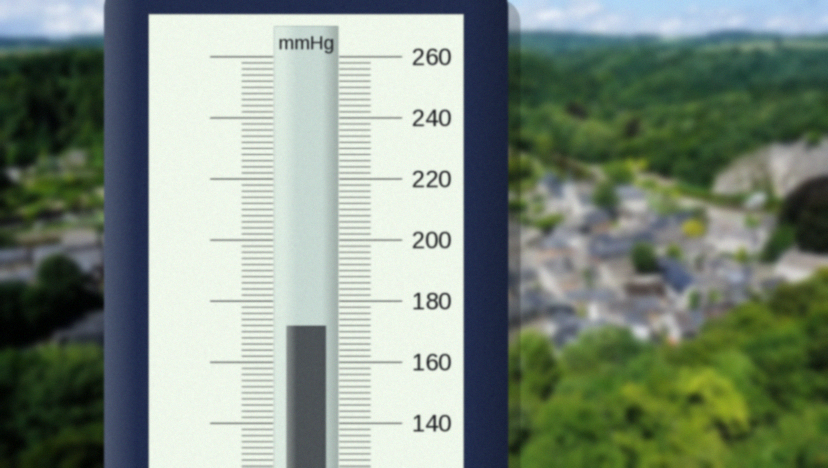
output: **172** mmHg
